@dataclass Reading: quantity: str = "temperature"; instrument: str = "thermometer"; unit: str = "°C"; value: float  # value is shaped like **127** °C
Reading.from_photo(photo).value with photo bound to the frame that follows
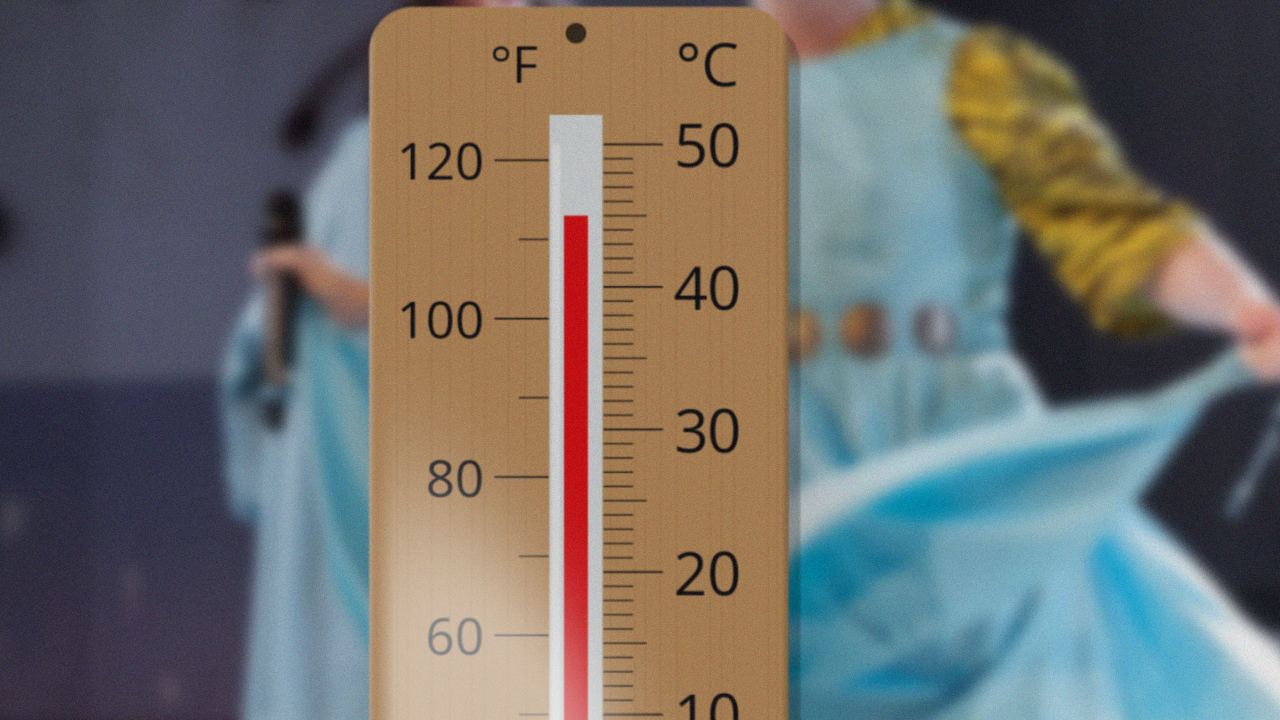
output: **45** °C
